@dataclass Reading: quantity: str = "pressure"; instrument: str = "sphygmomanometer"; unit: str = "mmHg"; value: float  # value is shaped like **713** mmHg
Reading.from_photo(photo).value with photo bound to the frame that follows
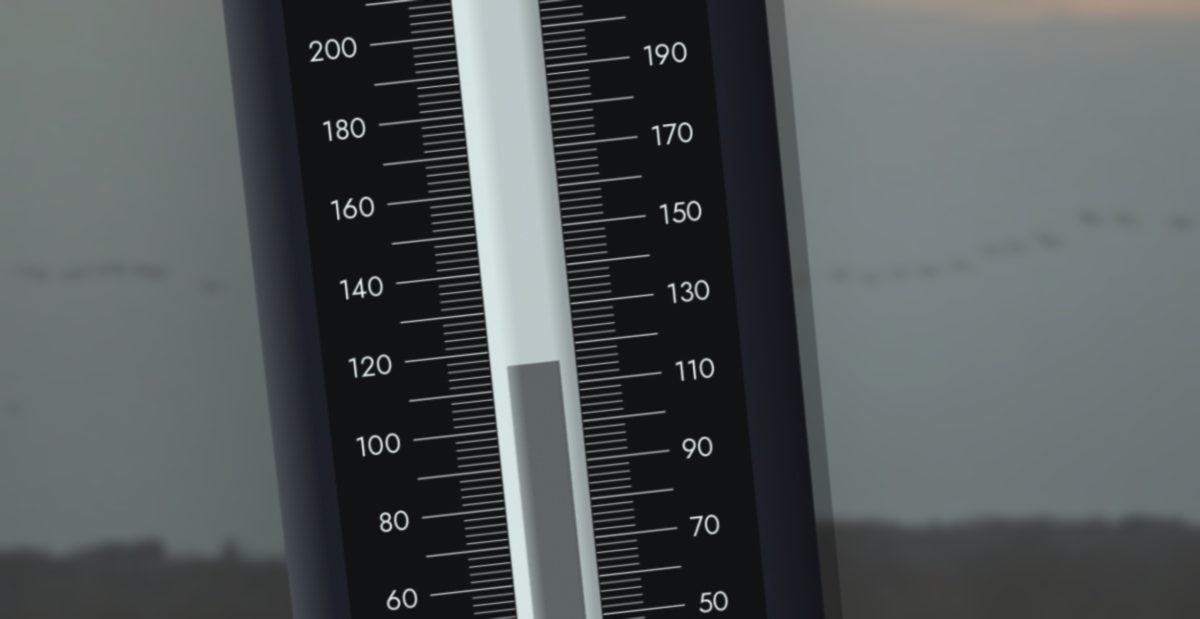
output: **116** mmHg
